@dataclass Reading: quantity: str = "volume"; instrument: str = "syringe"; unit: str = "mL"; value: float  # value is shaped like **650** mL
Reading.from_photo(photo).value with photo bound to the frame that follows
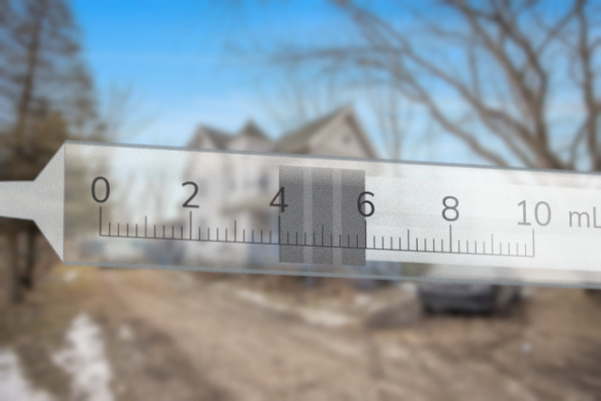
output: **4** mL
